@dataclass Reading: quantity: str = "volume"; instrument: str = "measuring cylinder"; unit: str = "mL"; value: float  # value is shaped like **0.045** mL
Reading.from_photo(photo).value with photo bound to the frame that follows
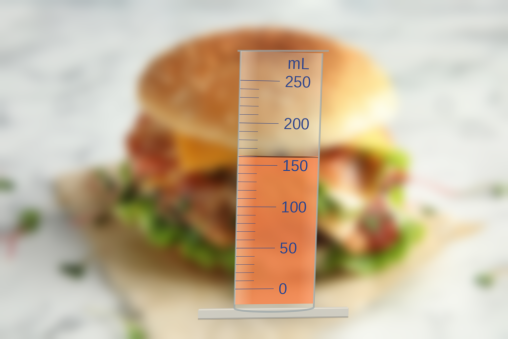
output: **160** mL
